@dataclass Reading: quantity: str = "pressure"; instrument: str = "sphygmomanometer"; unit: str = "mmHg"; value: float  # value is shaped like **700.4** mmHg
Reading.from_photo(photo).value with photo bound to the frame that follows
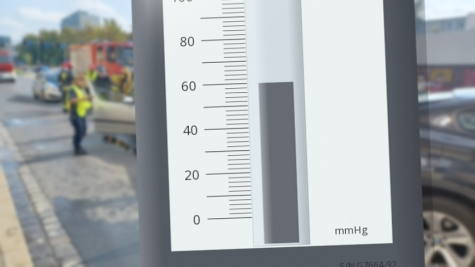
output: **60** mmHg
